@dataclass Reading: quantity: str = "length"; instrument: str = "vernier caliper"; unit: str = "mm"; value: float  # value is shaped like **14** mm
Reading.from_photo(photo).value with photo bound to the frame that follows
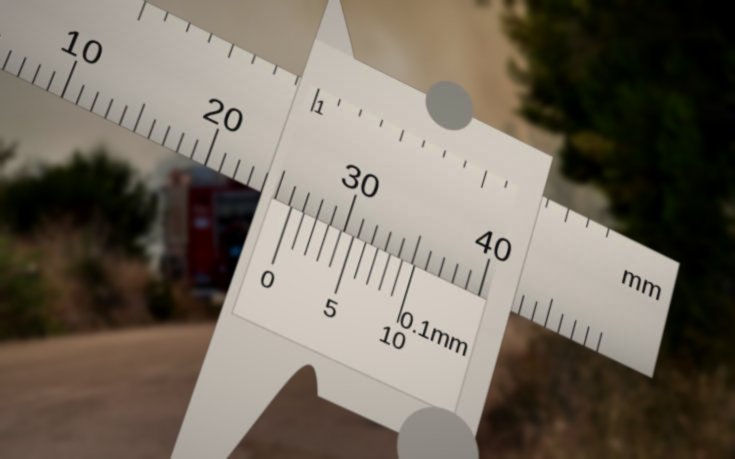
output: **26.2** mm
